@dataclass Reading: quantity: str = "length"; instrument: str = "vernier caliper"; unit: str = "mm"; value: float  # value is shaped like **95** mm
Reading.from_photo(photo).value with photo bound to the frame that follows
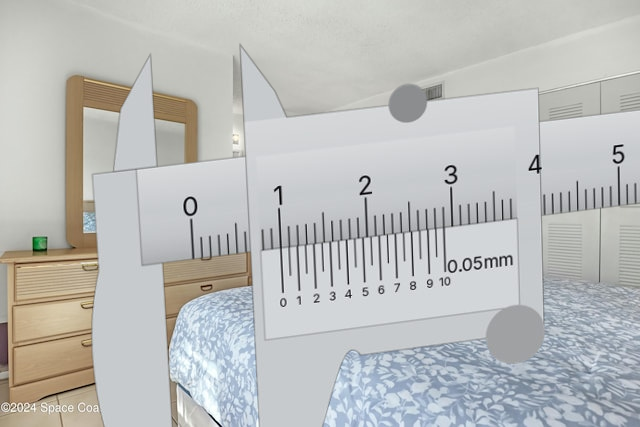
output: **10.0** mm
